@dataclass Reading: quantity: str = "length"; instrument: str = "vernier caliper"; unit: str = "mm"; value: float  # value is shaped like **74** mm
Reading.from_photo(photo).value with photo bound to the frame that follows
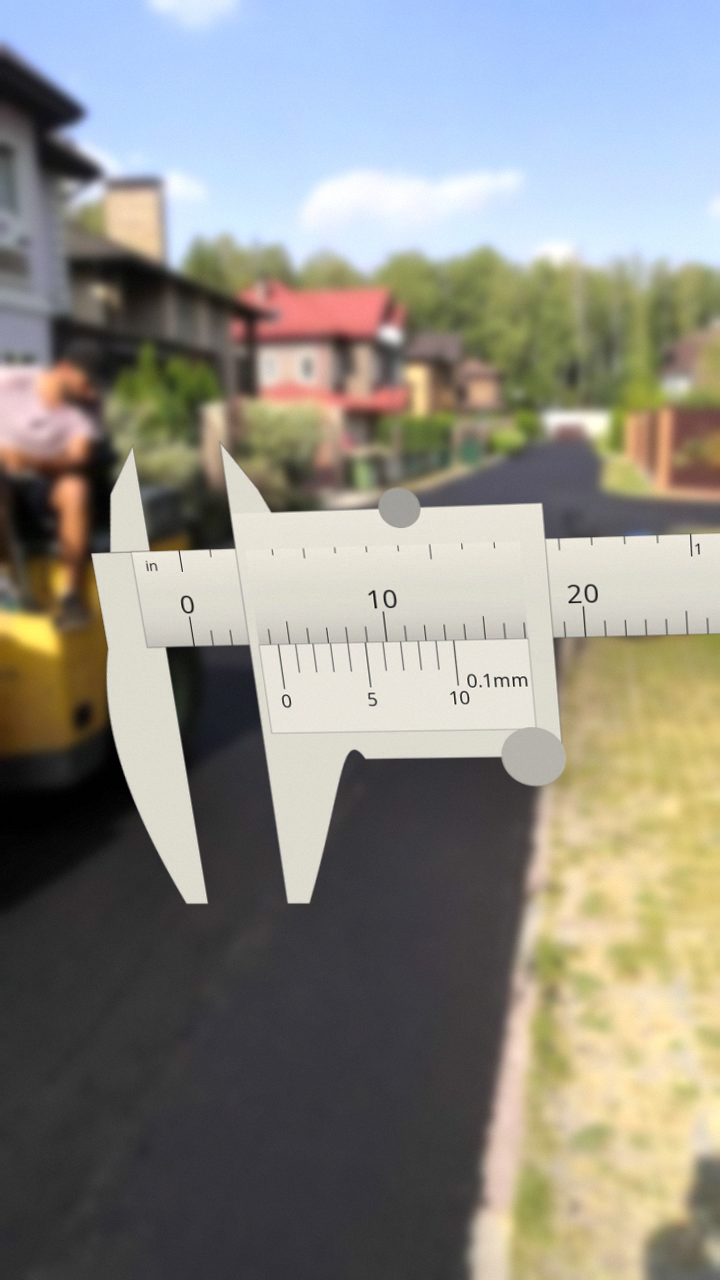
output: **4.4** mm
